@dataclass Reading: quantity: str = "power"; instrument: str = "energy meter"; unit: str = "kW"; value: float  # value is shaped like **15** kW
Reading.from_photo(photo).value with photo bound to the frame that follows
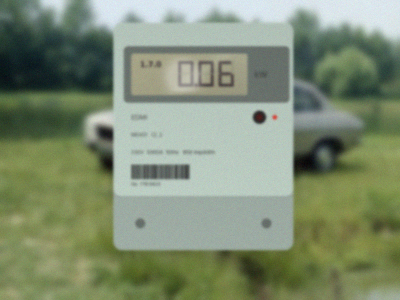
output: **0.06** kW
